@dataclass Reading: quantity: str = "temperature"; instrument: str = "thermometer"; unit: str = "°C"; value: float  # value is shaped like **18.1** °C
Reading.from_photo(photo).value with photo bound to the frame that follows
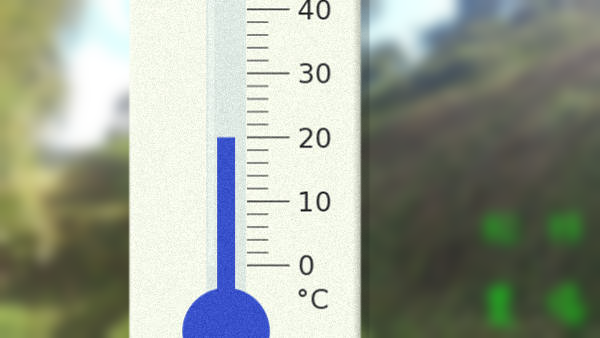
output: **20** °C
